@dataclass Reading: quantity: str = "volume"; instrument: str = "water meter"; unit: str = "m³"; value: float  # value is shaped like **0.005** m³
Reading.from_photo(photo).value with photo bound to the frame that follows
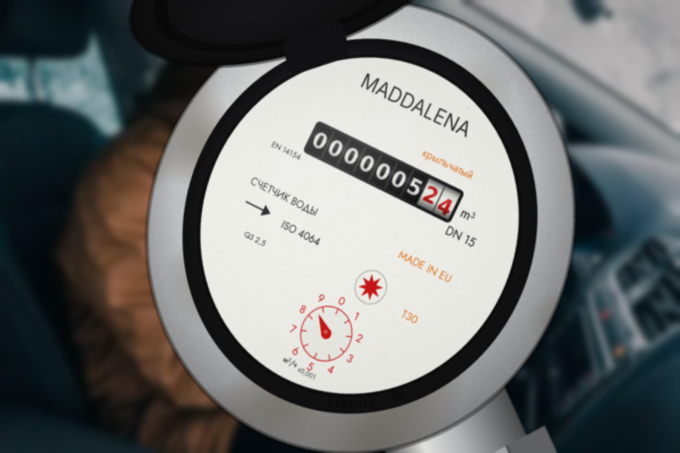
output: **5.238** m³
